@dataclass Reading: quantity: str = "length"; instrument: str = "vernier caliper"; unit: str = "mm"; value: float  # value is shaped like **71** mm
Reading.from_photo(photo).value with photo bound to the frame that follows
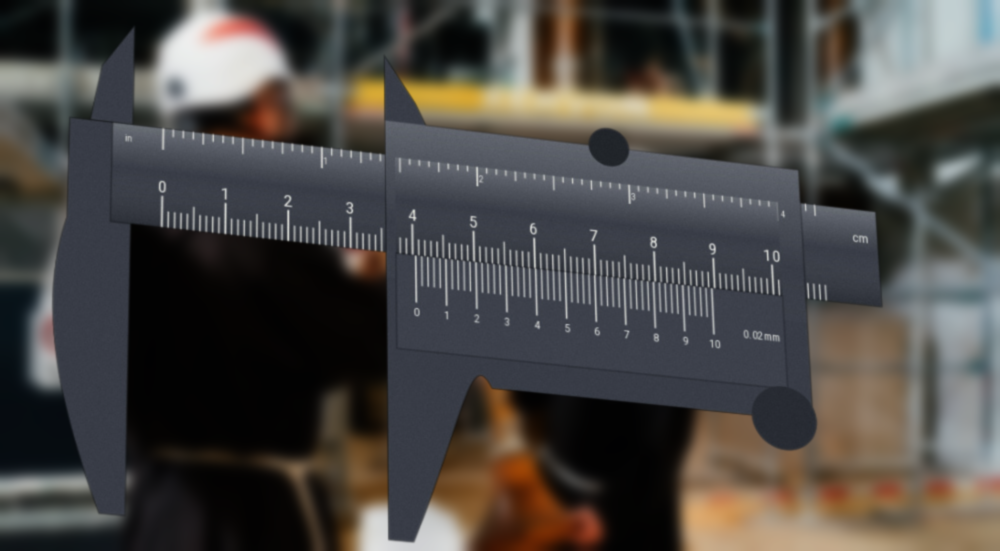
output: **40.5** mm
